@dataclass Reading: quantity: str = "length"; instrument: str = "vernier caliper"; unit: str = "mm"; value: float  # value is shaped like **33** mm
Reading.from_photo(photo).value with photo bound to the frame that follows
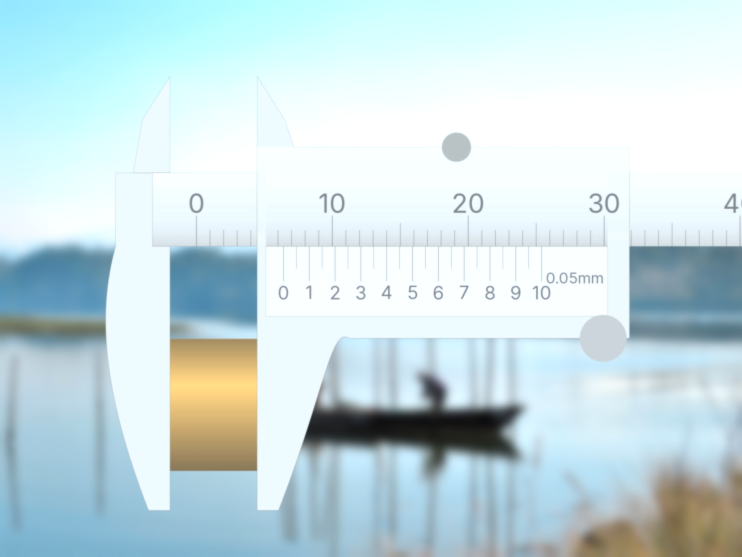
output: **6.4** mm
